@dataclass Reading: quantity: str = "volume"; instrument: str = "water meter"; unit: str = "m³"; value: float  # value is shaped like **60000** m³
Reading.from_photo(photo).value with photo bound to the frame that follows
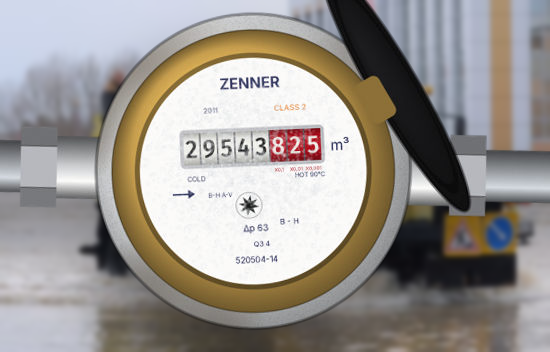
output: **29543.825** m³
